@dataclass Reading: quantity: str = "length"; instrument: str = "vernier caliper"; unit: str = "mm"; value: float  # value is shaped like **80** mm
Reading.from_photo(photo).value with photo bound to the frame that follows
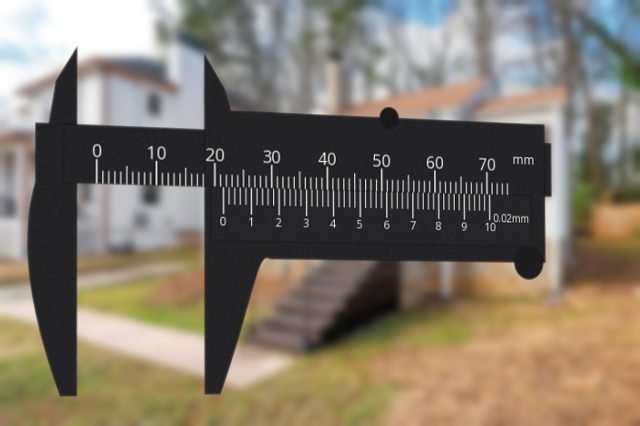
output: **21.5** mm
